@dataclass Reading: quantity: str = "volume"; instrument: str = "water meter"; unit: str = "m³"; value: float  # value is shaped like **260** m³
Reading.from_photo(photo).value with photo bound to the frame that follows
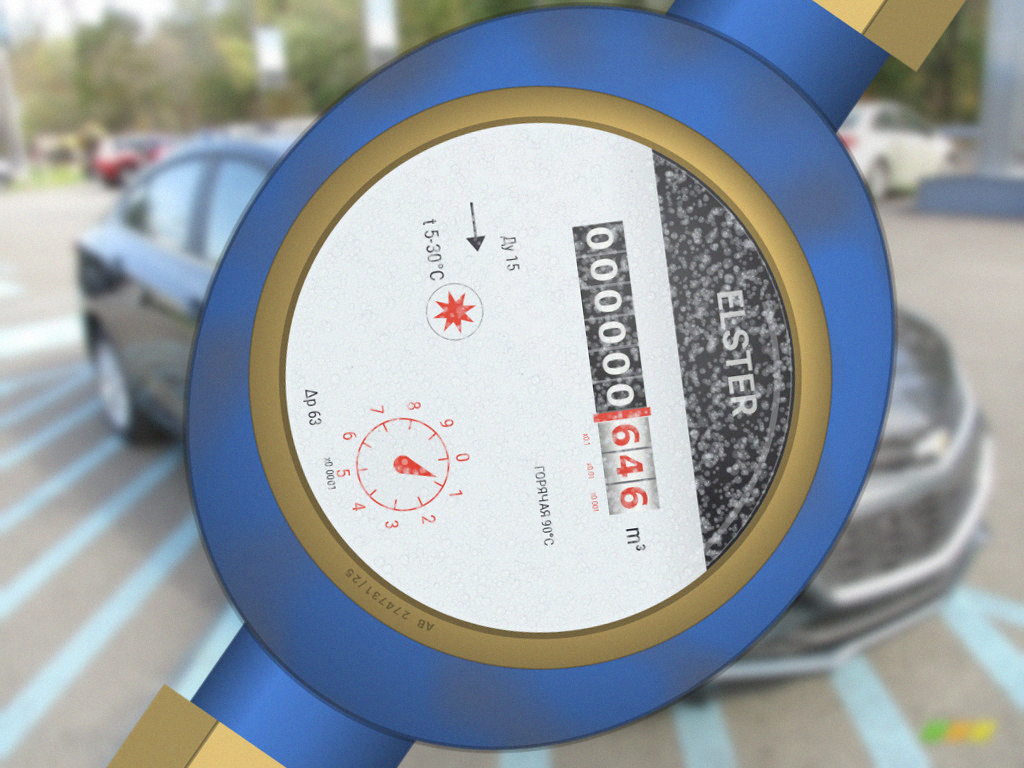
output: **0.6460** m³
